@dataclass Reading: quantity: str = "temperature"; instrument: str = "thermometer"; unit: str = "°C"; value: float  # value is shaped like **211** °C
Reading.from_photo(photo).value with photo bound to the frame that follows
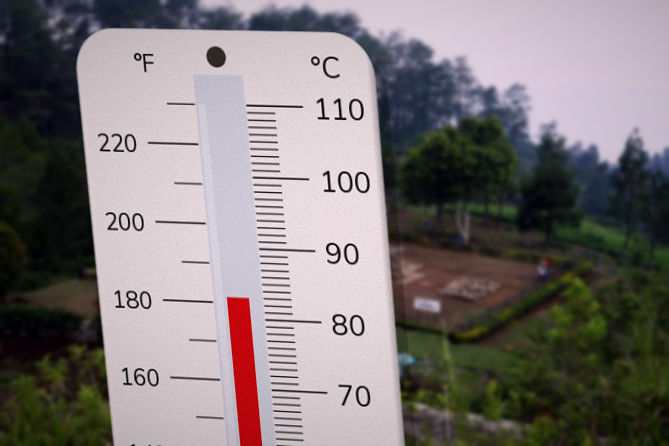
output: **83** °C
